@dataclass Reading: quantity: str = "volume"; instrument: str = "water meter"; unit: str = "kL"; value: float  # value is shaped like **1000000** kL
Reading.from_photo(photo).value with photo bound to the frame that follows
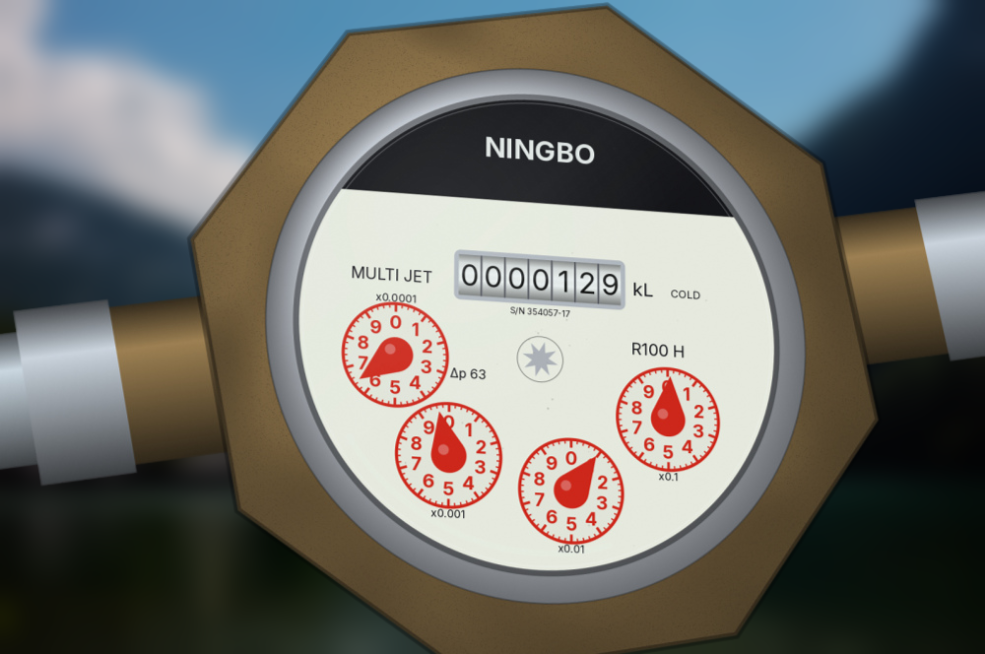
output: **129.0096** kL
